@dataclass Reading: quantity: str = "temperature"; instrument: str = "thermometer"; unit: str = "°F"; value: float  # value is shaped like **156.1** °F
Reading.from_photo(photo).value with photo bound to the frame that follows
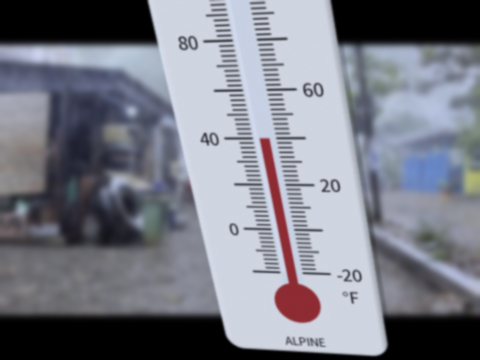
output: **40** °F
